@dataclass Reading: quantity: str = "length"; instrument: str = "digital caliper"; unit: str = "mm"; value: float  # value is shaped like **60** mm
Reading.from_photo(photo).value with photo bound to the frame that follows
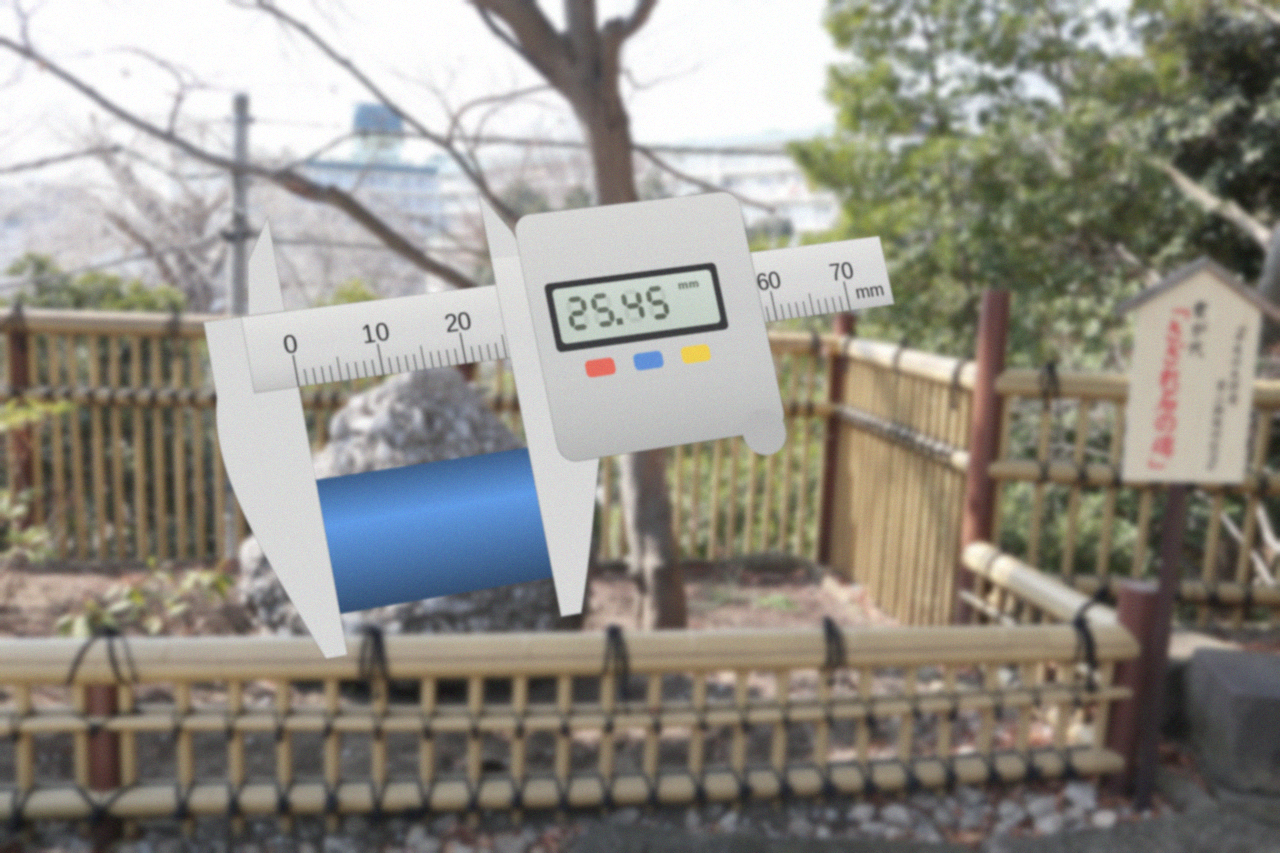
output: **25.45** mm
